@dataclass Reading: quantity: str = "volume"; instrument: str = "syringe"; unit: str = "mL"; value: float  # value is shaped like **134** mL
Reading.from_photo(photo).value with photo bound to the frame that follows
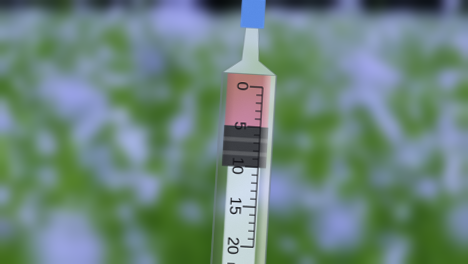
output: **5** mL
